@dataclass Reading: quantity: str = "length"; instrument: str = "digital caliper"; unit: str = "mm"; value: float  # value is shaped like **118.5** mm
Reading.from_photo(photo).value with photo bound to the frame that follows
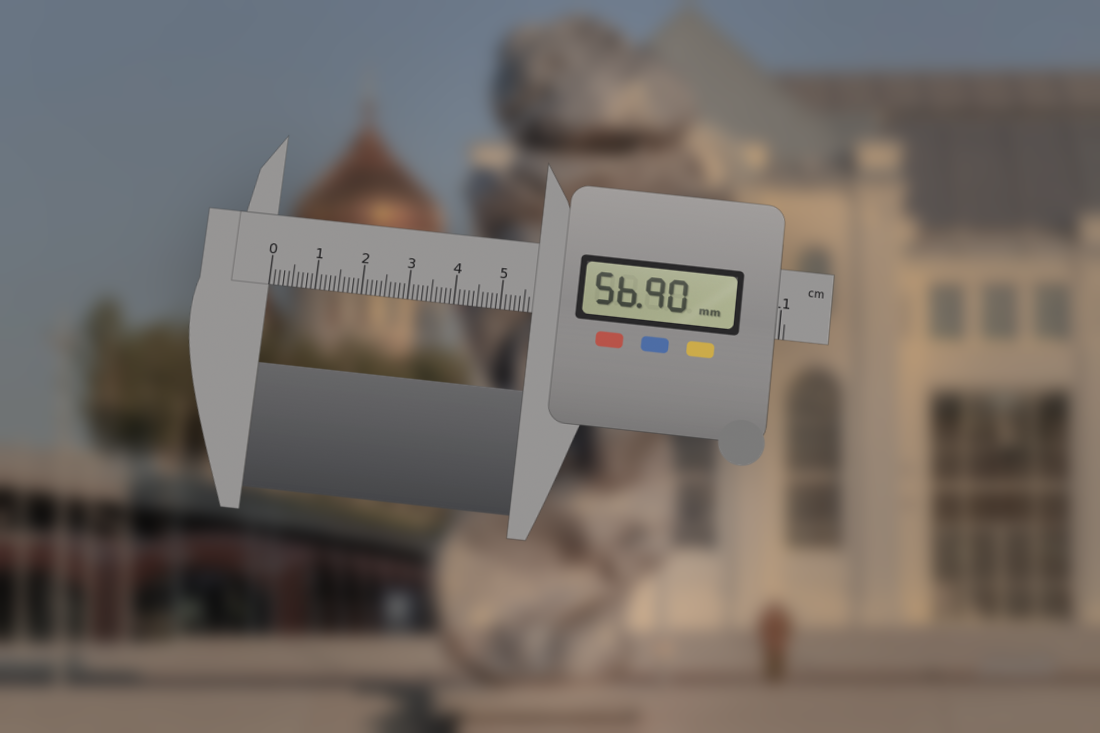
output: **56.90** mm
